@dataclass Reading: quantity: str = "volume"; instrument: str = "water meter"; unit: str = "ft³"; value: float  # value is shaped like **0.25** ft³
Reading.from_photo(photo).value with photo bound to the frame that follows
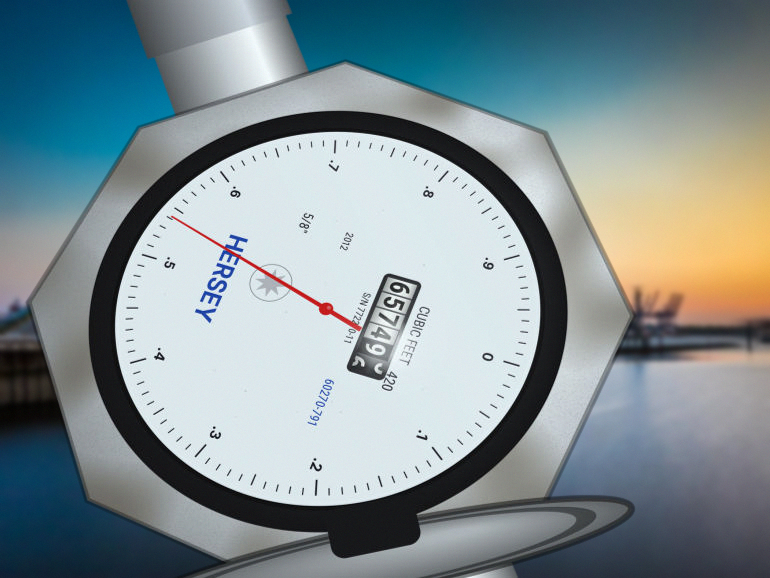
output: **657495.54** ft³
